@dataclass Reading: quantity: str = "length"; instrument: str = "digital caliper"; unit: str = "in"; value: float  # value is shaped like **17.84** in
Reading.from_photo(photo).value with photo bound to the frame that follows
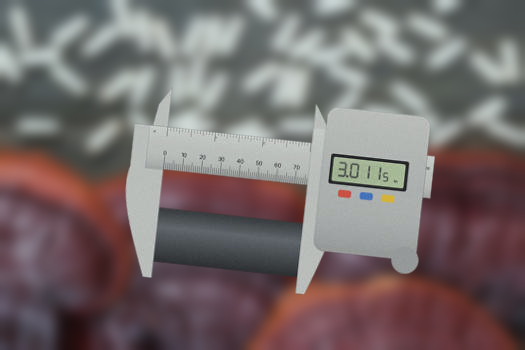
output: **3.0115** in
